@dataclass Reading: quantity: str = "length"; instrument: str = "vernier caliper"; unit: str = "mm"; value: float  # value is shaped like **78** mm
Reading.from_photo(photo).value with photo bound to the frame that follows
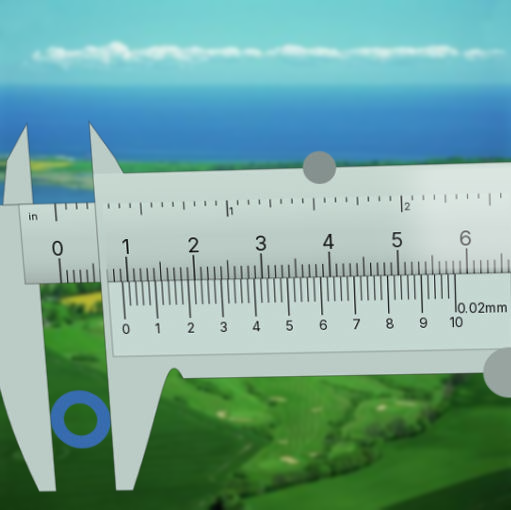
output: **9.2** mm
